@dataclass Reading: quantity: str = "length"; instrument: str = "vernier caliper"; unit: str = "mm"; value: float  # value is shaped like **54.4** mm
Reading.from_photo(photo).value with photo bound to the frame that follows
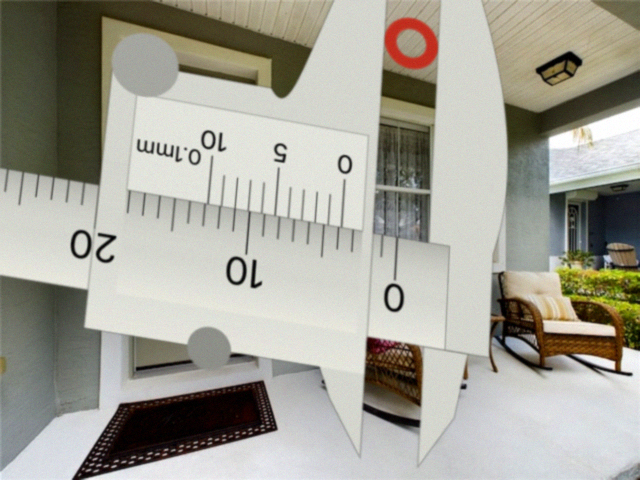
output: **3.8** mm
